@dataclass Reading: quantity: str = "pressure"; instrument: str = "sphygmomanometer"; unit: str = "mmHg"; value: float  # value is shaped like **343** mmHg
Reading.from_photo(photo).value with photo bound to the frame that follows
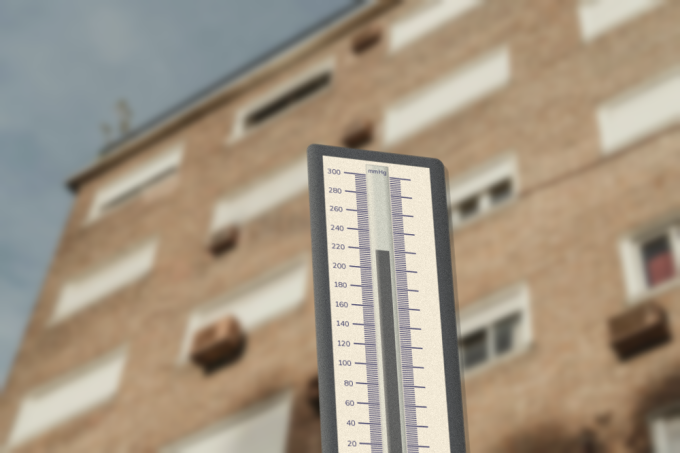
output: **220** mmHg
